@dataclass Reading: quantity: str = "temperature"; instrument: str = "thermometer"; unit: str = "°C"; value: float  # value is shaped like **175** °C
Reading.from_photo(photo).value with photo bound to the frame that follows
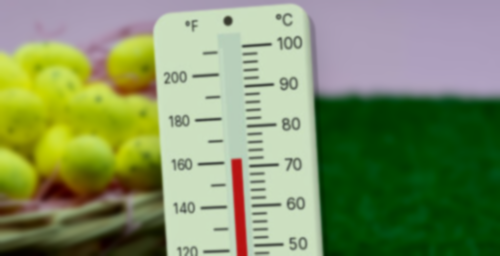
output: **72** °C
